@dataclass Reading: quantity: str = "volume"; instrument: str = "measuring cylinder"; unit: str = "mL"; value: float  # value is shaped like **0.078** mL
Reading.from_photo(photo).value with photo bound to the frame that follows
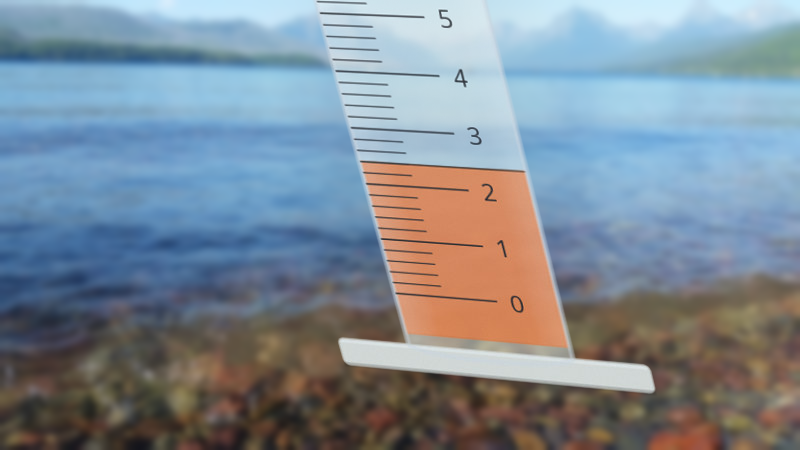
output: **2.4** mL
